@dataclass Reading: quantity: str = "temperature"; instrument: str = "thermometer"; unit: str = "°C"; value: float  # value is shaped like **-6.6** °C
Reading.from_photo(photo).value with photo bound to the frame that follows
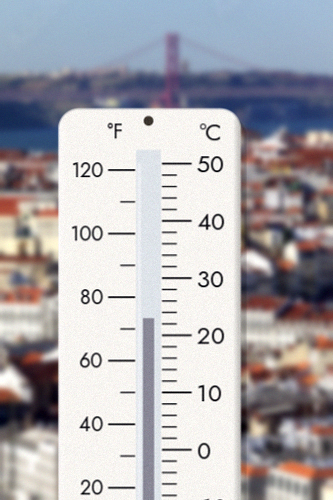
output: **23** °C
